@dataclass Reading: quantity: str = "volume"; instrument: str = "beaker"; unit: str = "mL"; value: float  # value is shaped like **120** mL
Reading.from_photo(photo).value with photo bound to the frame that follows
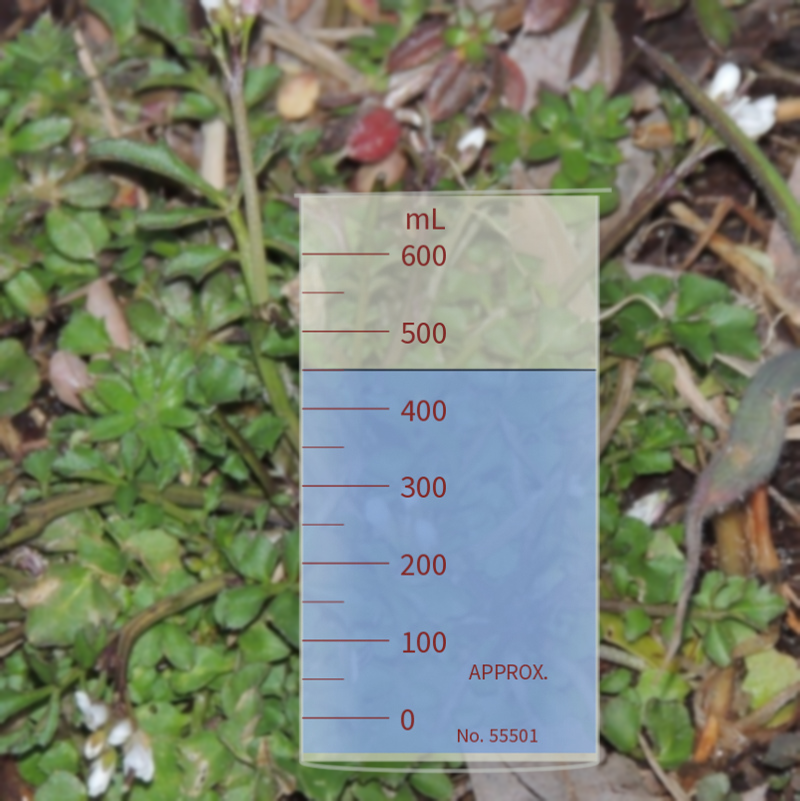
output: **450** mL
